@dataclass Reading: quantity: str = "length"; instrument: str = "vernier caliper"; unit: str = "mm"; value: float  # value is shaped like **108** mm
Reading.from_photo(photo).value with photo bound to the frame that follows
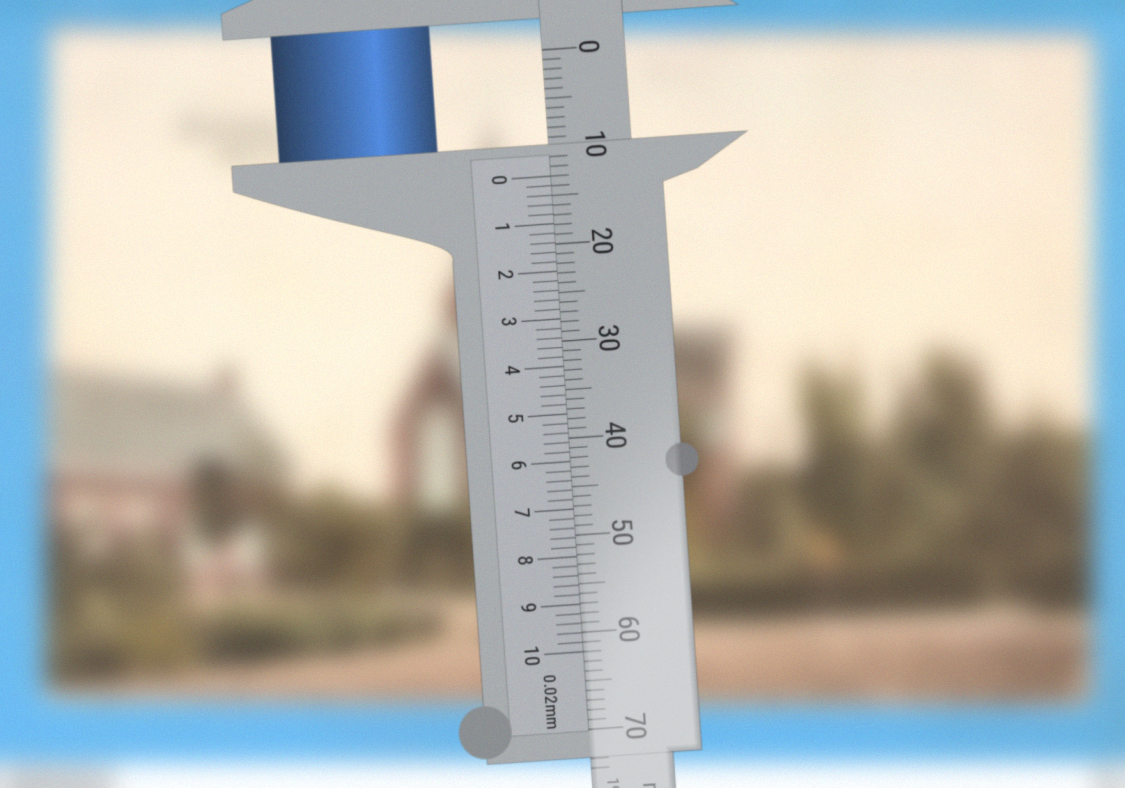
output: **13.0** mm
